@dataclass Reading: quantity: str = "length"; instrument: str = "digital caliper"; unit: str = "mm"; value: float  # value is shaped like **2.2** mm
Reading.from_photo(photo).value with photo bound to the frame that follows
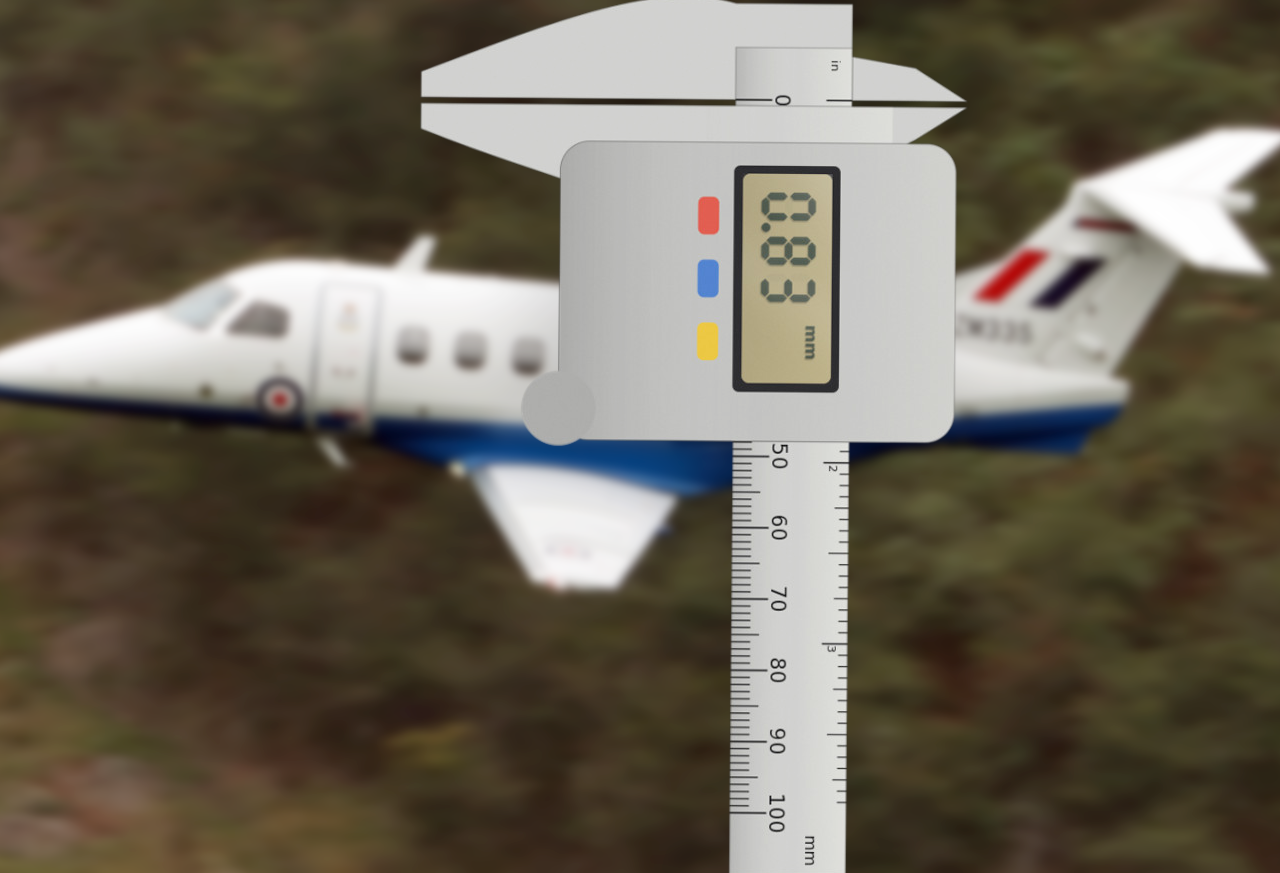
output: **0.83** mm
